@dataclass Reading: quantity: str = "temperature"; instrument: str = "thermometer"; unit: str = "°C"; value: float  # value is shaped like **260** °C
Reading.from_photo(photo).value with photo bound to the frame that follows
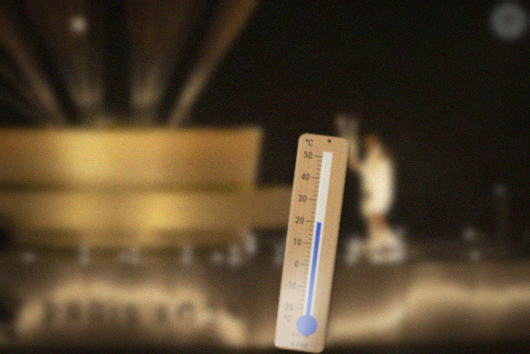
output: **20** °C
